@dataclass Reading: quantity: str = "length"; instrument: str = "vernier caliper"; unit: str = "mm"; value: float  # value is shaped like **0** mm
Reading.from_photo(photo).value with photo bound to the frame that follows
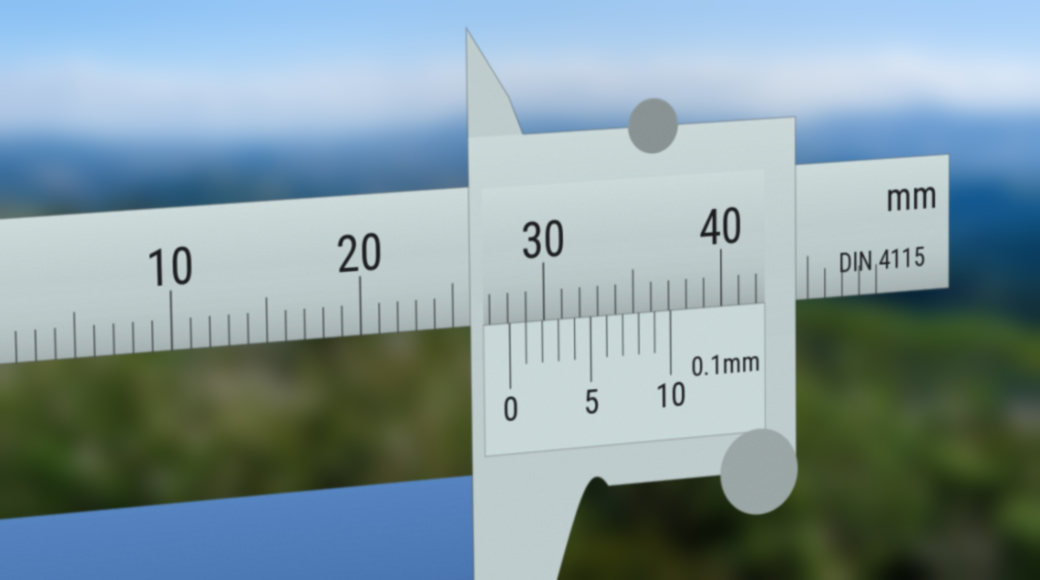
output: **28.1** mm
